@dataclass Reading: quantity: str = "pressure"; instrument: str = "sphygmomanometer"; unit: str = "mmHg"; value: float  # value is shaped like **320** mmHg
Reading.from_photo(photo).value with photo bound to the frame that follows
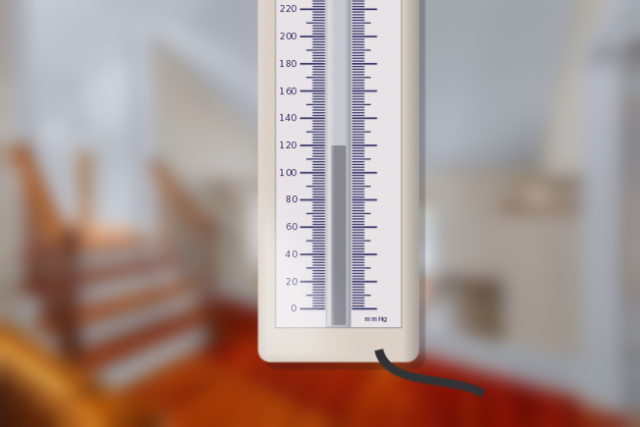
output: **120** mmHg
